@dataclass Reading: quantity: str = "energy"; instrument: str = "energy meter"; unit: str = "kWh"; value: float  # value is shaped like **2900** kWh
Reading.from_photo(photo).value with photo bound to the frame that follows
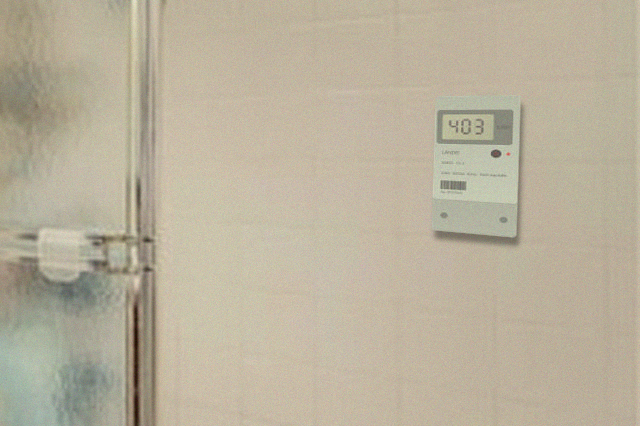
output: **403** kWh
